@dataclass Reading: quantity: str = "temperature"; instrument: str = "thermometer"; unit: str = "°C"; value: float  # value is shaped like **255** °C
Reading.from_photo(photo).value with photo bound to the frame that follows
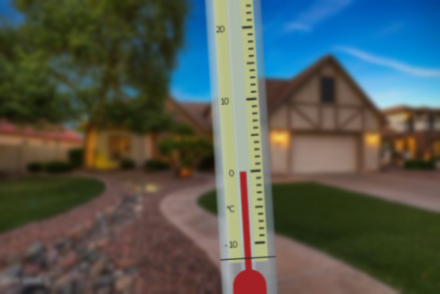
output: **0** °C
